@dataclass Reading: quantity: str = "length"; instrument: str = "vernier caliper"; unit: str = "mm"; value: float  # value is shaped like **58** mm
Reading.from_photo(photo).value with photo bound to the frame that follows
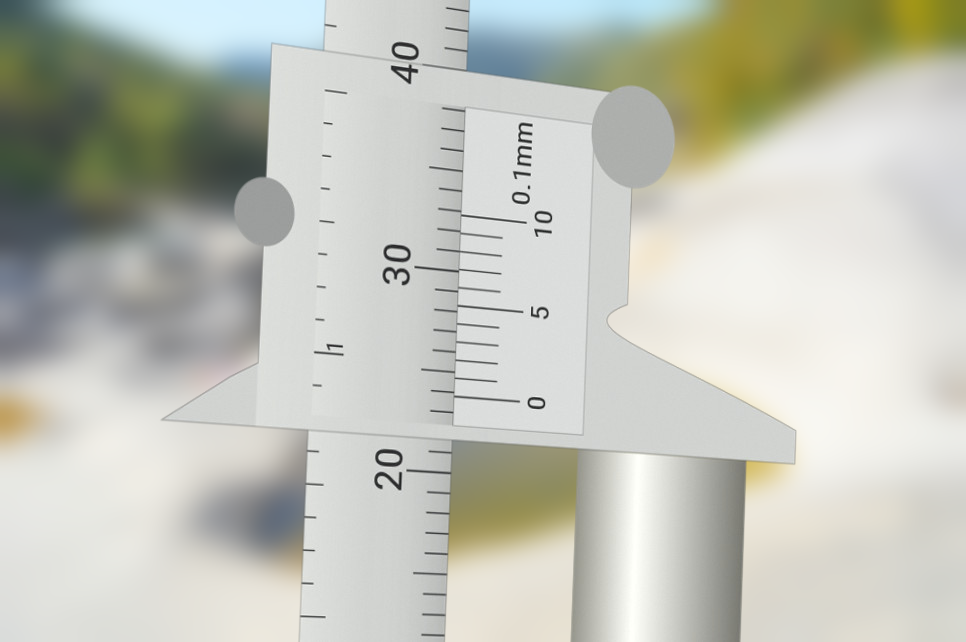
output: **23.8** mm
